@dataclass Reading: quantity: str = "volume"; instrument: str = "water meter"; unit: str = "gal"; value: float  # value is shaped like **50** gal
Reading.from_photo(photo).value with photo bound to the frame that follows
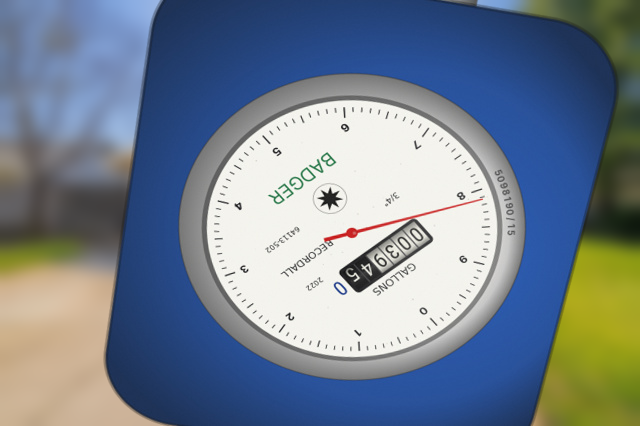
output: **39448.1** gal
